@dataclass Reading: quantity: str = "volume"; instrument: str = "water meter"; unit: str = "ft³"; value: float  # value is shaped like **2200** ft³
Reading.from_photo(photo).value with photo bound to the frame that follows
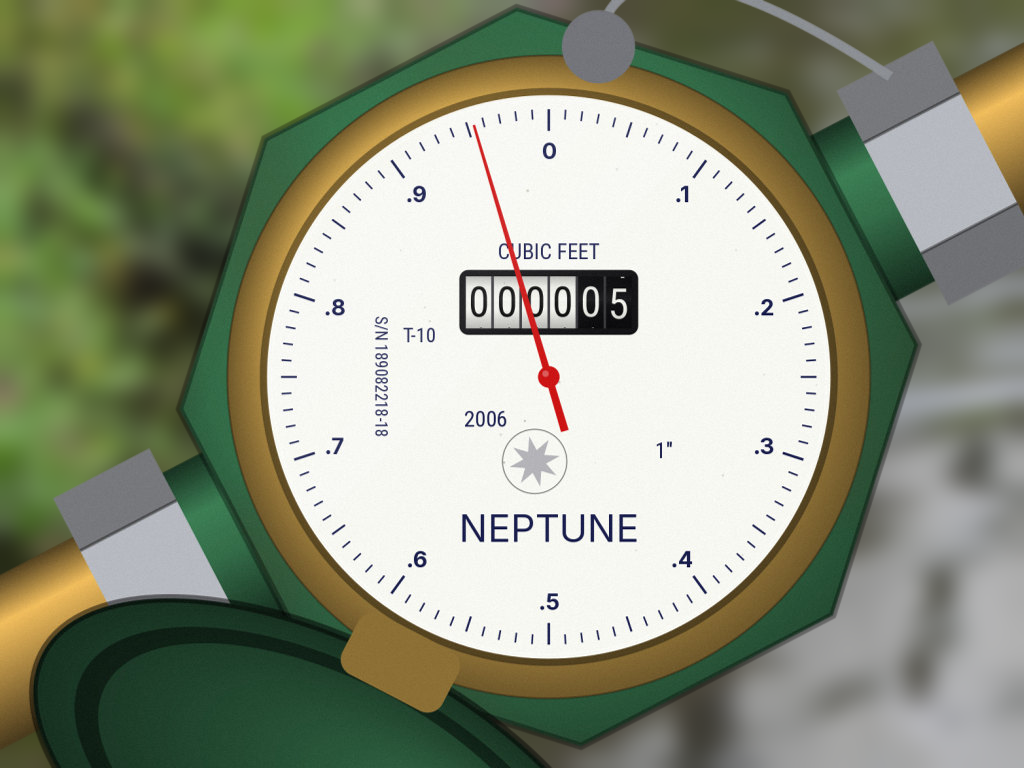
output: **4.95** ft³
